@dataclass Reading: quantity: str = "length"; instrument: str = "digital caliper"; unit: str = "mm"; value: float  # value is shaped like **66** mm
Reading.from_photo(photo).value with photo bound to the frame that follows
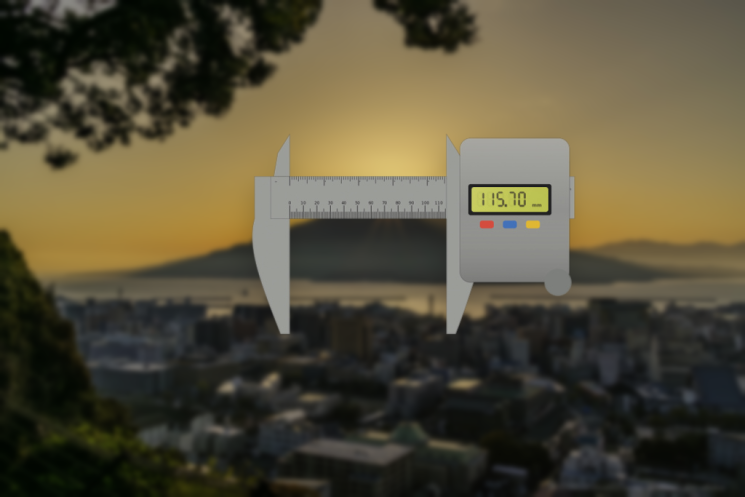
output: **115.70** mm
